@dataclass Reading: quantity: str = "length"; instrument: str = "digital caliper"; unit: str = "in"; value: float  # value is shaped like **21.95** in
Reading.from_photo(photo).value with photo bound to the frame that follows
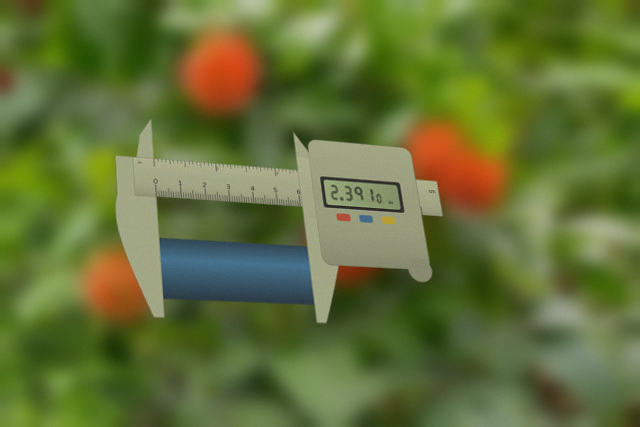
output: **2.3910** in
